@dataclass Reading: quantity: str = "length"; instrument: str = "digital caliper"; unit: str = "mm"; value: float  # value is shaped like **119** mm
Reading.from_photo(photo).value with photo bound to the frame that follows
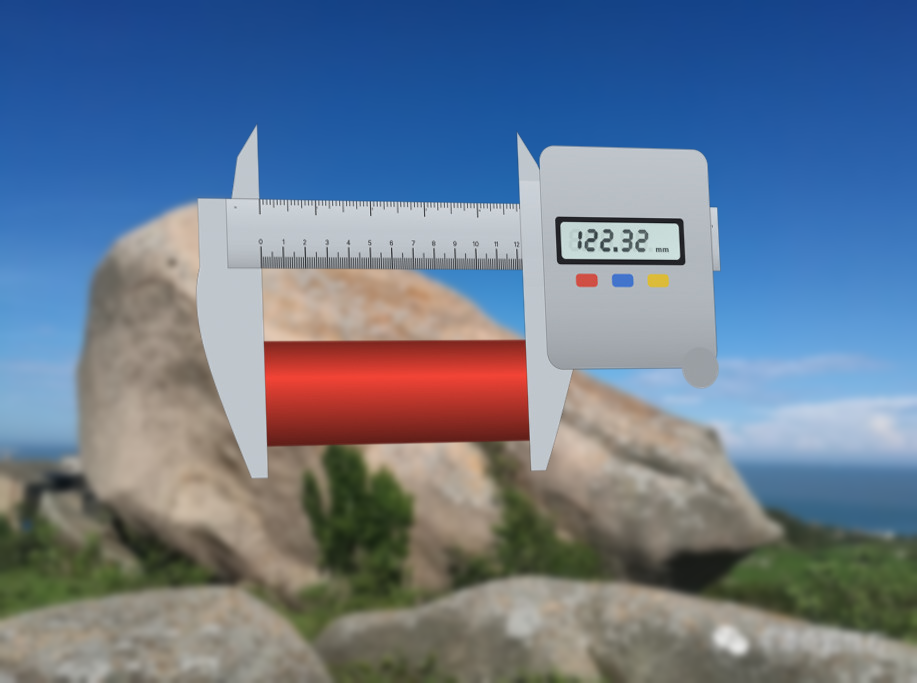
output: **122.32** mm
